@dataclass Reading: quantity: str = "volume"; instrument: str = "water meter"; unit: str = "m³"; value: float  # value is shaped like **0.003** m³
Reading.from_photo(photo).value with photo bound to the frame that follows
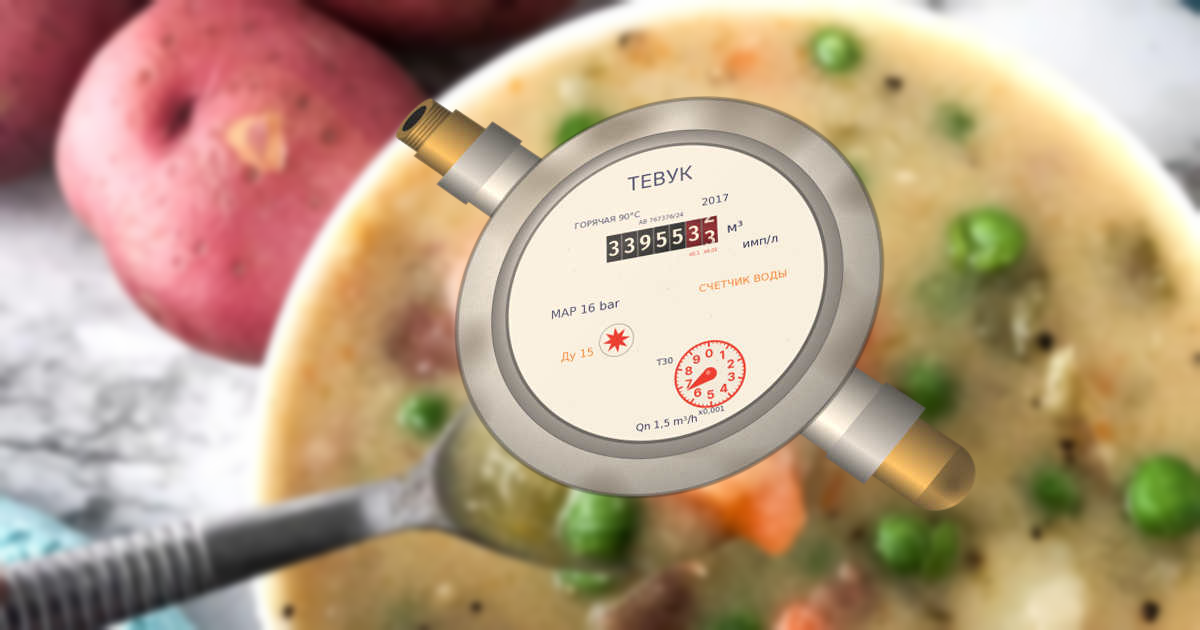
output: **33955.326** m³
